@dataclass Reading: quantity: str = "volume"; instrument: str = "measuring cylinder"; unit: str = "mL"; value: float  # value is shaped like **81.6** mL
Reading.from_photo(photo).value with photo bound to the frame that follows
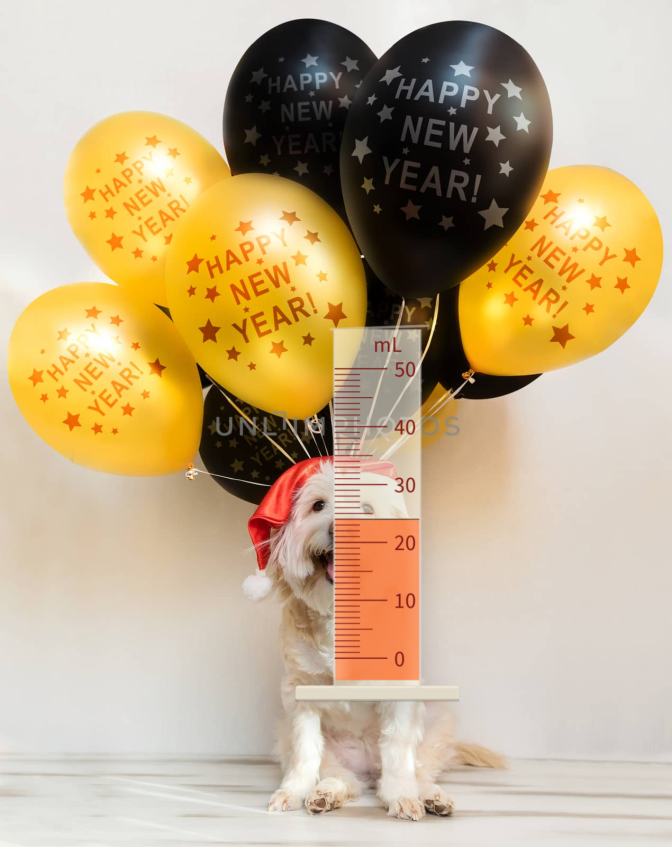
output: **24** mL
